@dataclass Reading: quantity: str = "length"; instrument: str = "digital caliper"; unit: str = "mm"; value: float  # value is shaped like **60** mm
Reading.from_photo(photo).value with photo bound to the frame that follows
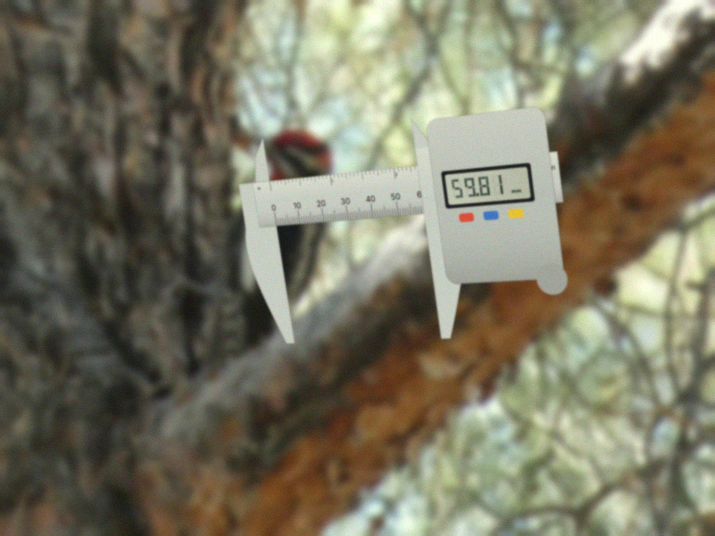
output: **59.81** mm
